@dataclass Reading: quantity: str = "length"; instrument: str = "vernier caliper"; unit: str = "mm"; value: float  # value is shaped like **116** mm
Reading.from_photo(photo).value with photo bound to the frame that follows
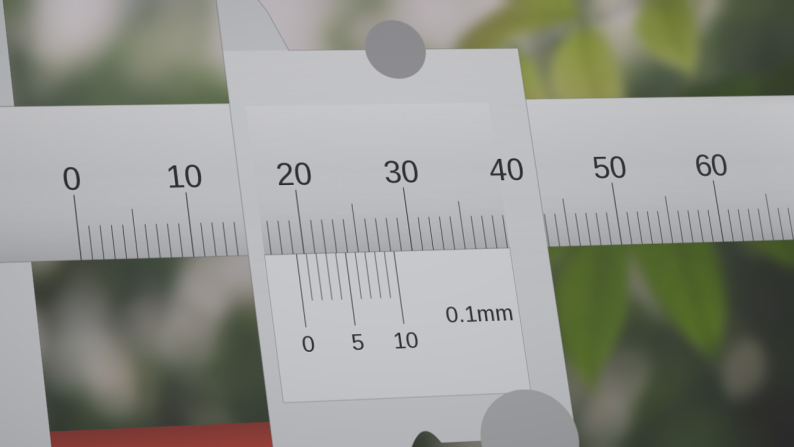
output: **19.3** mm
